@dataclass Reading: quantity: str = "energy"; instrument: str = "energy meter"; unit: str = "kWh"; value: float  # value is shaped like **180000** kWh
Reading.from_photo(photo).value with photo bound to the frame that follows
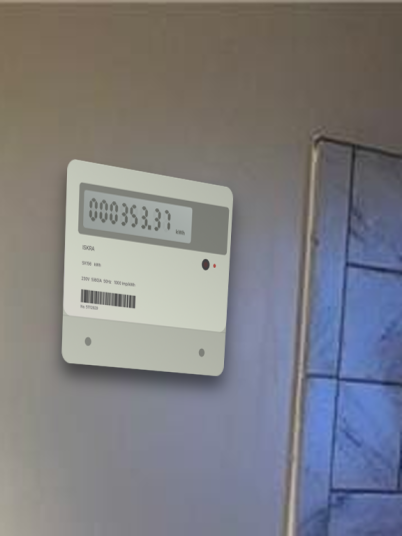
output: **353.37** kWh
